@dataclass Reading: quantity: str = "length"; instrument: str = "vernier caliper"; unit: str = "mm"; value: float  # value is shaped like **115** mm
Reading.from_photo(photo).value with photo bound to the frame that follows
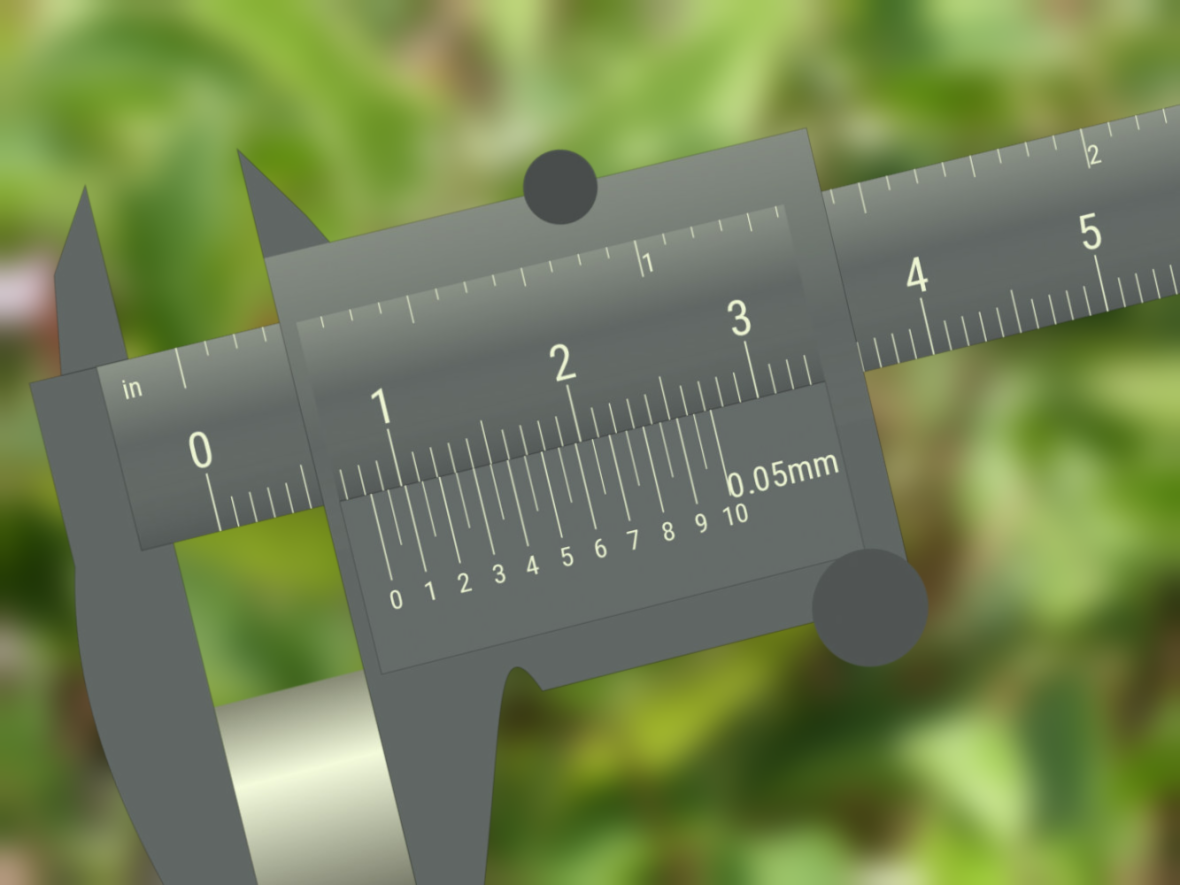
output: **8.3** mm
